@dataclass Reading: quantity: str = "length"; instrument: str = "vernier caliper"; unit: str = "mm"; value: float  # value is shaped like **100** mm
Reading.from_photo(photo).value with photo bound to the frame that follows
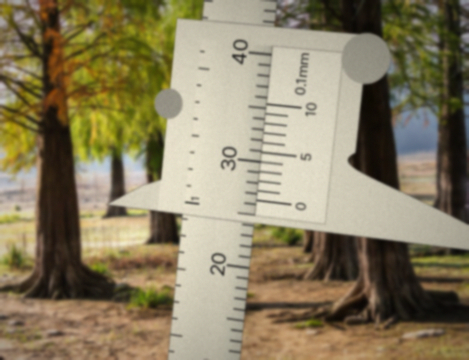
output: **26.4** mm
